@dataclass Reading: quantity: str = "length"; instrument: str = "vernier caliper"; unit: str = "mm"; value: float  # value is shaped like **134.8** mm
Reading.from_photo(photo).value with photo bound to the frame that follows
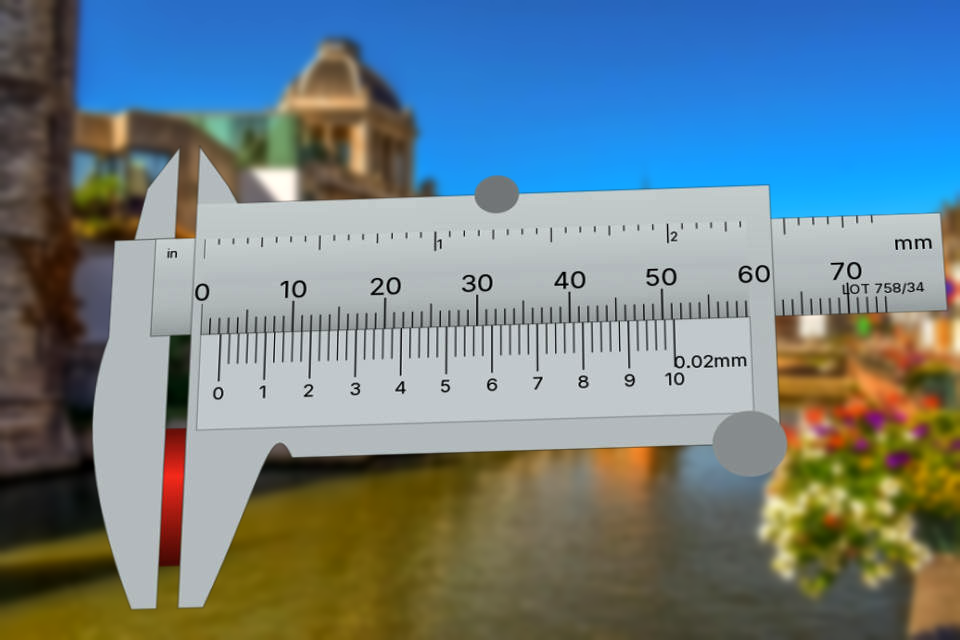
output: **2.2** mm
